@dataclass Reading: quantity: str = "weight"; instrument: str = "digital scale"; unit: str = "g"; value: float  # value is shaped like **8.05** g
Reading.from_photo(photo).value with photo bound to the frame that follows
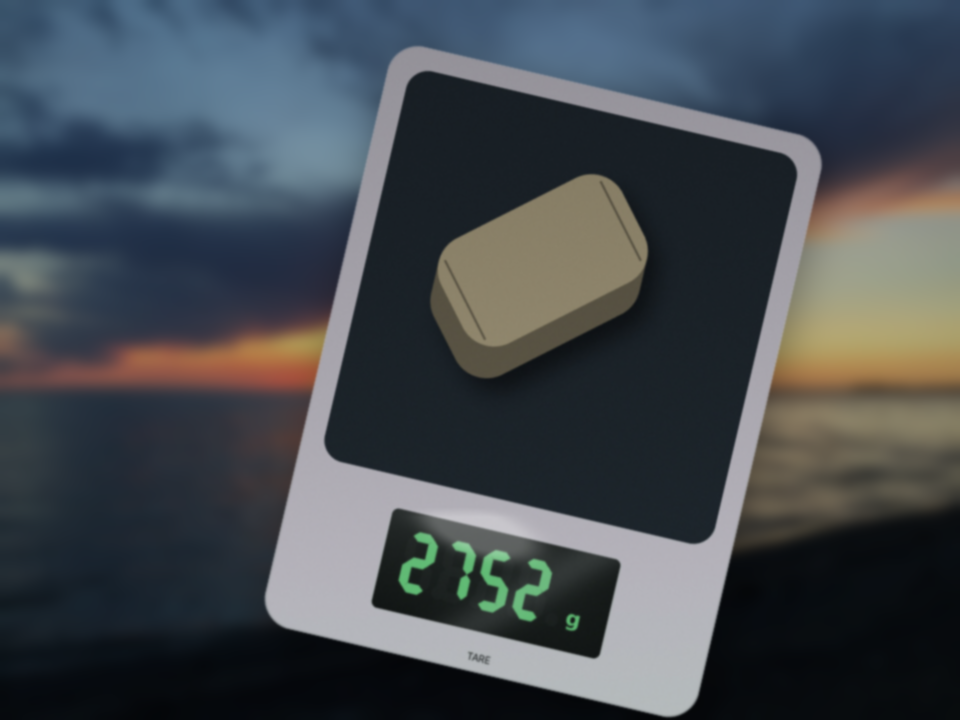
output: **2752** g
